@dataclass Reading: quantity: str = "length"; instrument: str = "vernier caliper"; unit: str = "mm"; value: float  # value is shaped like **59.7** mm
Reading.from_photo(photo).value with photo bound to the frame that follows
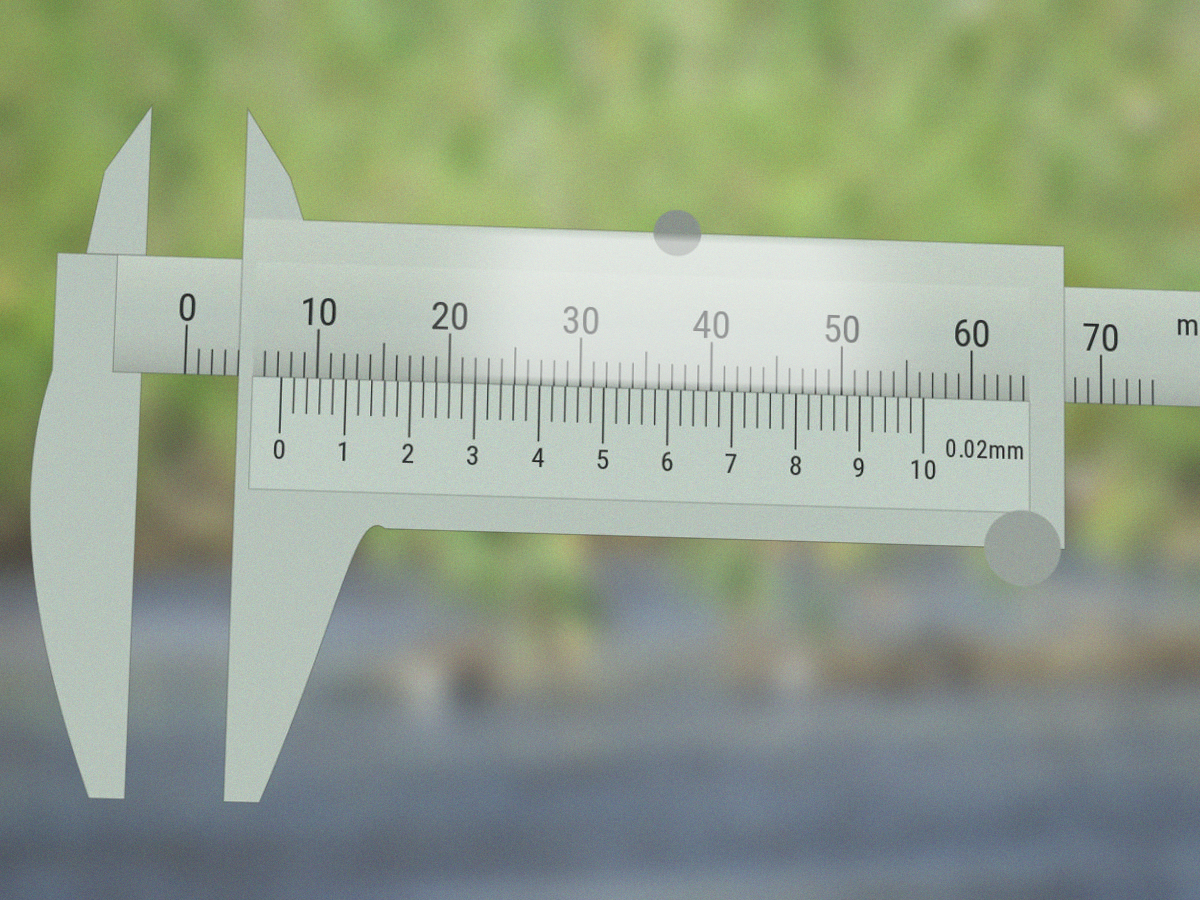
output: **7.3** mm
